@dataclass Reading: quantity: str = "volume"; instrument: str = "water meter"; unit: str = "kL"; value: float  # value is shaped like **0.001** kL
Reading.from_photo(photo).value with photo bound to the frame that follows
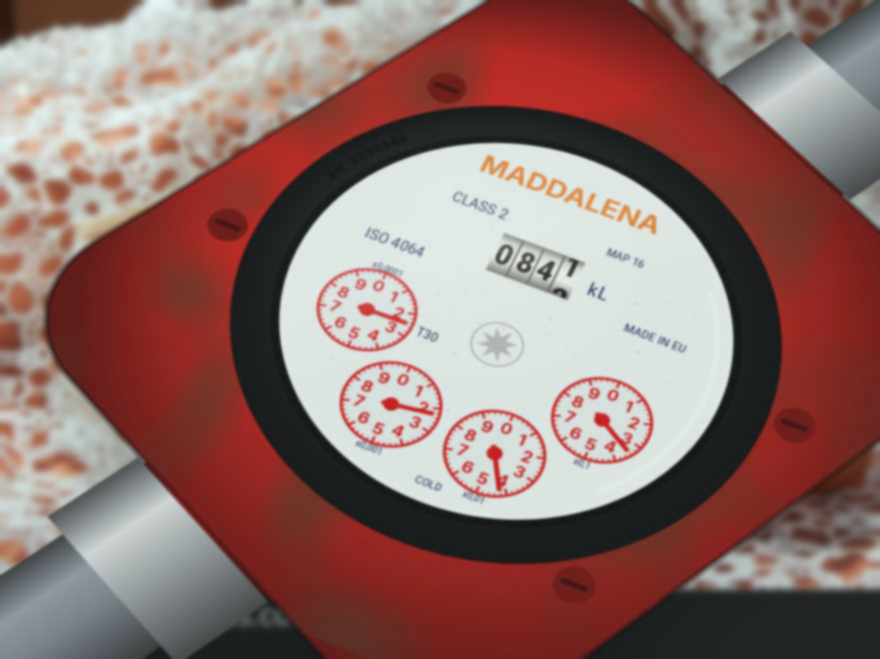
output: **841.3422** kL
